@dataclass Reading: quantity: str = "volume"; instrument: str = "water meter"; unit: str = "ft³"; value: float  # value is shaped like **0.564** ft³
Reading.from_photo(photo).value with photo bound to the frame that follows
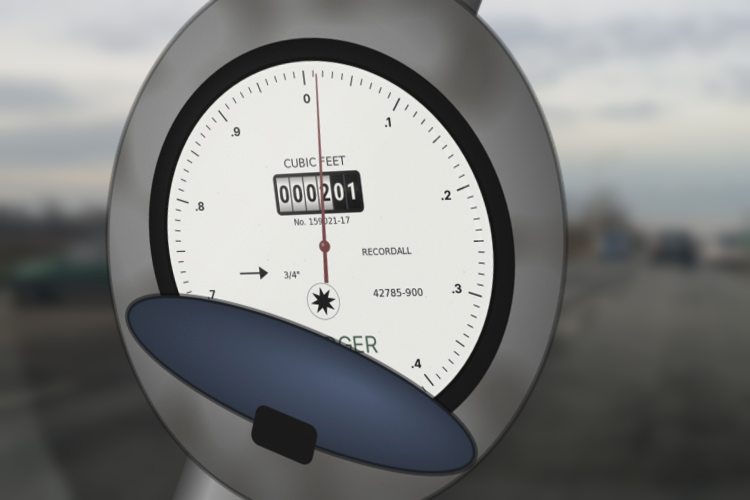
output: **201.01** ft³
